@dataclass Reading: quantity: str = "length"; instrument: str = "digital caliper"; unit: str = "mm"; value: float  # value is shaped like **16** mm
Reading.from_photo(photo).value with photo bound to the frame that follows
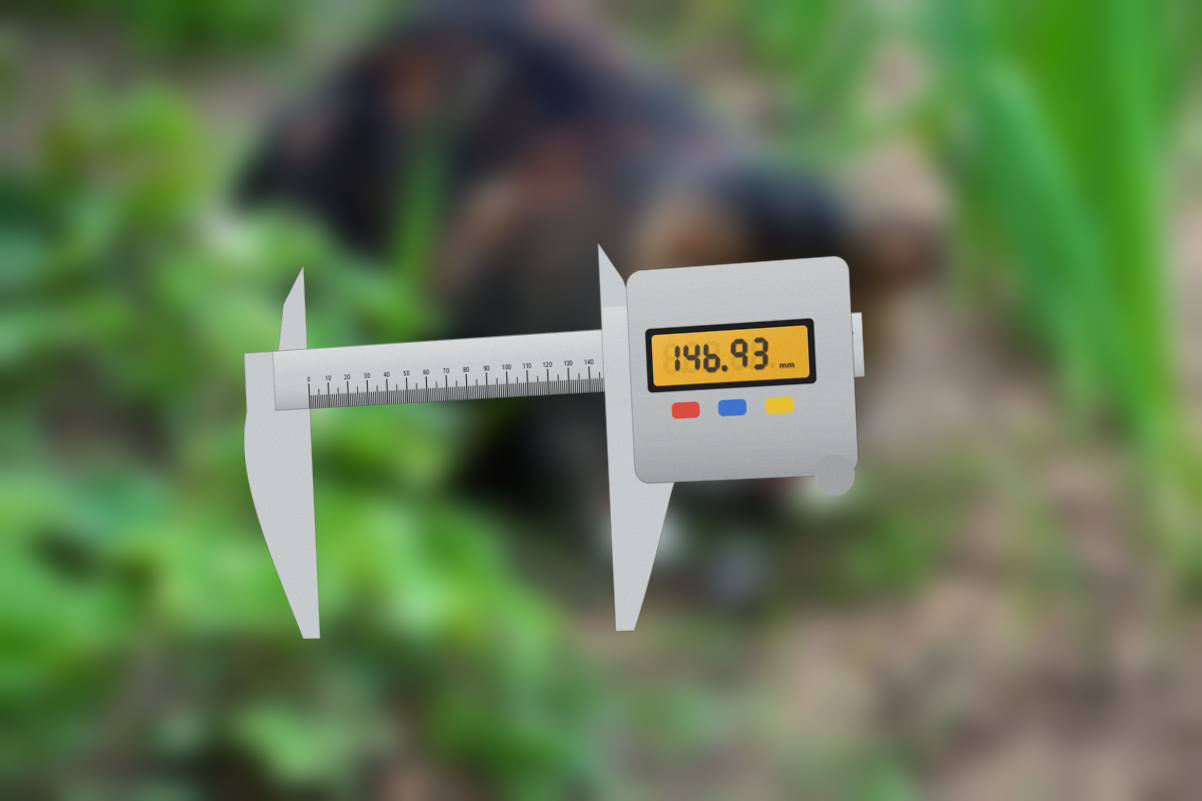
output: **146.93** mm
